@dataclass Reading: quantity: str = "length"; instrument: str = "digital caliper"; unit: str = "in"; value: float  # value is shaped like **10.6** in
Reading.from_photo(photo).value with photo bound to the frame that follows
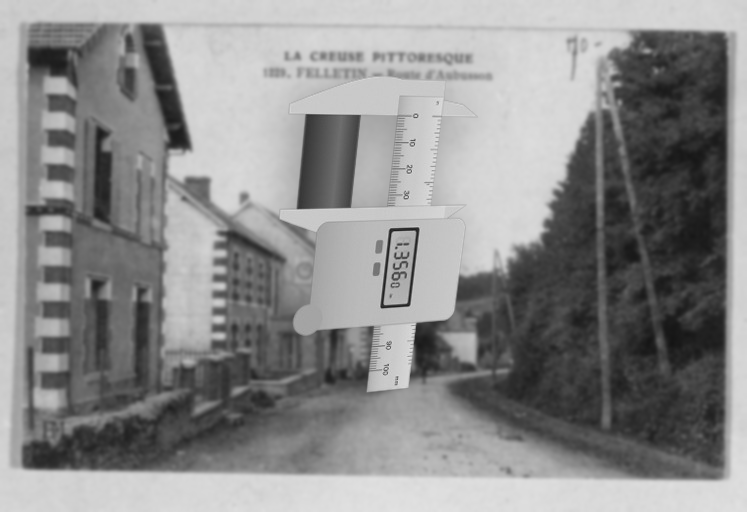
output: **1.3560** in
